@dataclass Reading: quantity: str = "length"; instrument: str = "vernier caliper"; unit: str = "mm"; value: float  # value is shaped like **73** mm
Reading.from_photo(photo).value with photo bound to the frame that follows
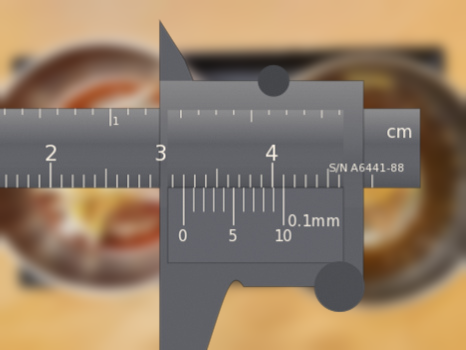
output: **32.0** mm
